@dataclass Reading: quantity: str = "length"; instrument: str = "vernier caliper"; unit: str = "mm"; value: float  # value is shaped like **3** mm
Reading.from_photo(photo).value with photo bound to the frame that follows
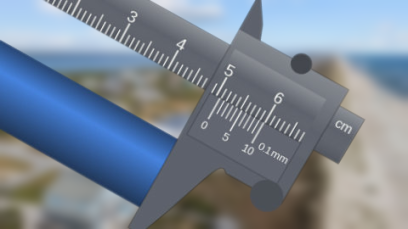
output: **50.8** mm
